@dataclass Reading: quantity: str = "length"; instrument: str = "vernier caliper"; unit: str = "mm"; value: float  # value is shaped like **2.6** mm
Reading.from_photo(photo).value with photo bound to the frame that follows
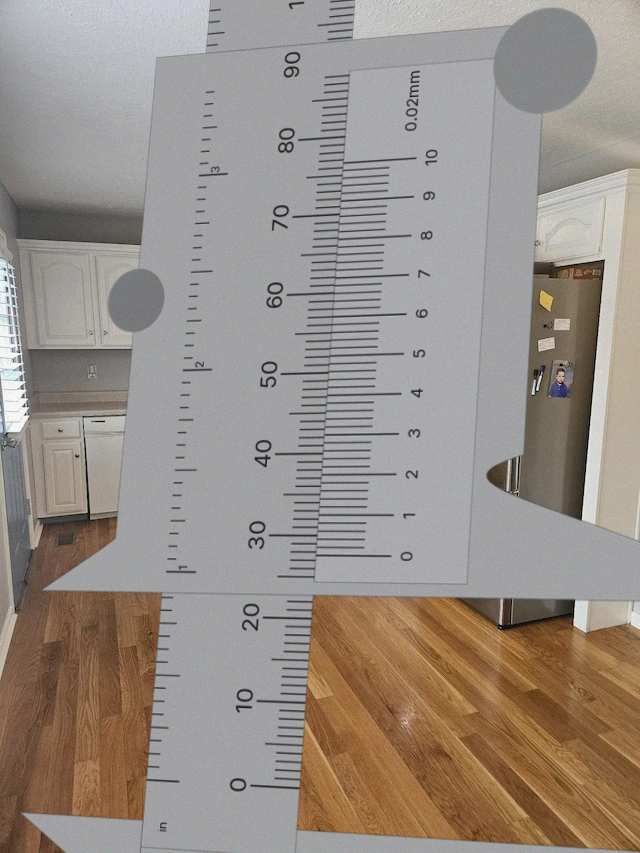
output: **27.6** mm
